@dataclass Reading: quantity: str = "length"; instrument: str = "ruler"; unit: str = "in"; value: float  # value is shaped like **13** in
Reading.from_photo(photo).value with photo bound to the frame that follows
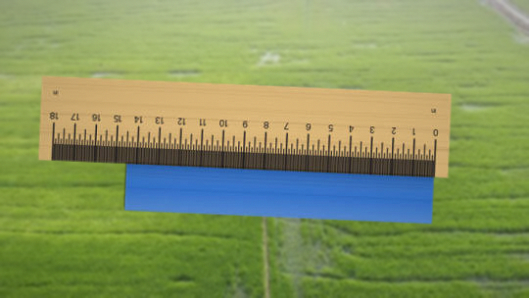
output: **14.5** in
